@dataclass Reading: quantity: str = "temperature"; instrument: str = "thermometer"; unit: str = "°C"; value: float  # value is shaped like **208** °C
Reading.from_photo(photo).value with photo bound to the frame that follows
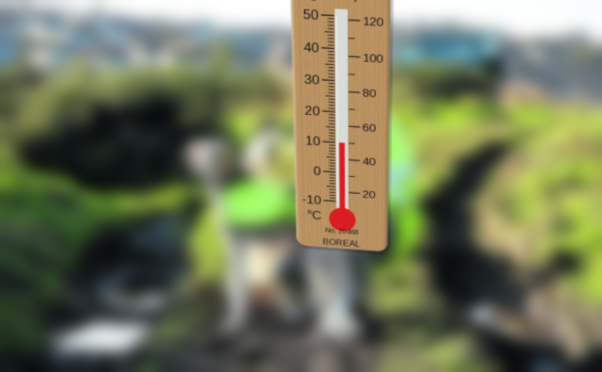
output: **10** °C
